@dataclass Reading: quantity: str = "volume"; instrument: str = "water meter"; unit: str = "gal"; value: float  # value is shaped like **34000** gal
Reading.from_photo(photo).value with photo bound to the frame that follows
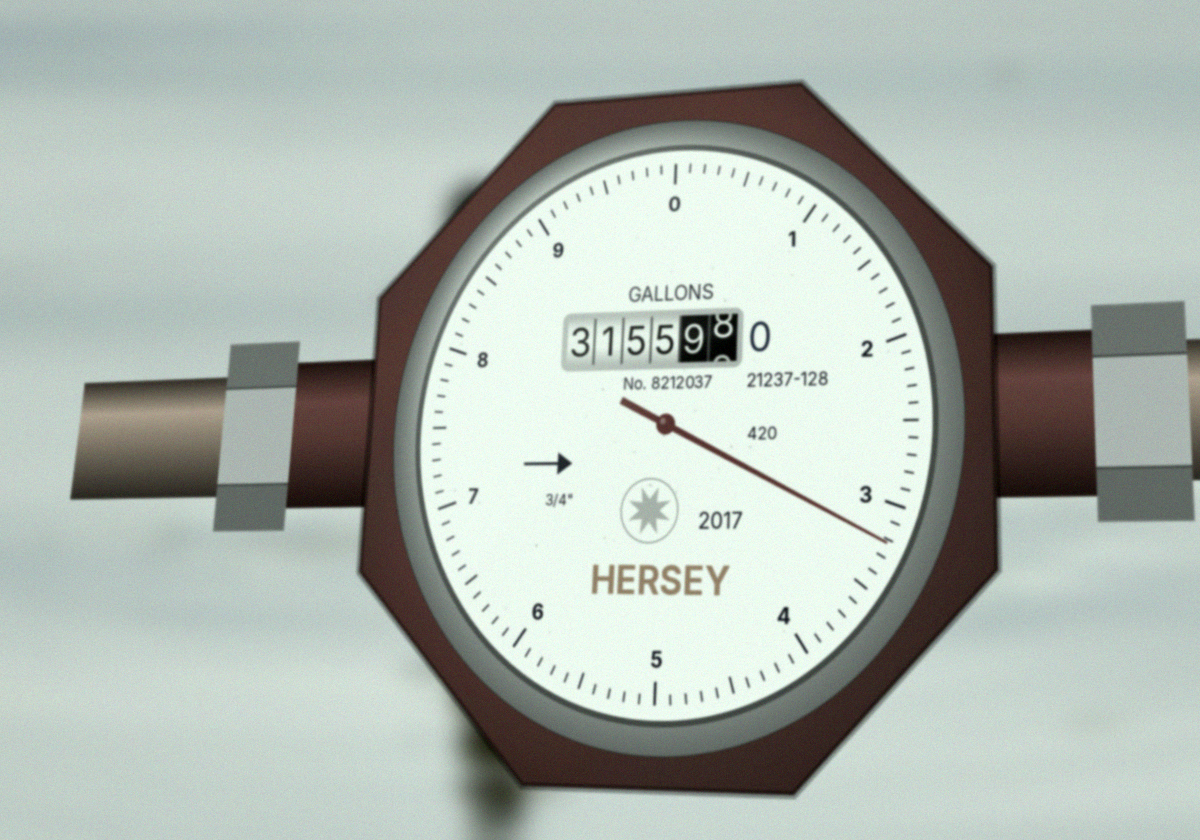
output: **3155983.2** gal
